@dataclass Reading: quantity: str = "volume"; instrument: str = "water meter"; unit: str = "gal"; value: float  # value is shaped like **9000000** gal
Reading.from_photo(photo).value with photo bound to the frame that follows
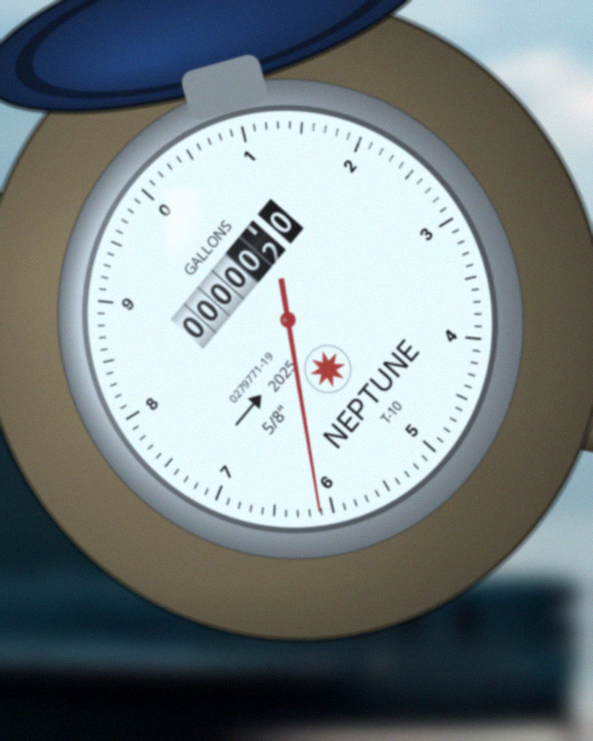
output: **16.1** gal
